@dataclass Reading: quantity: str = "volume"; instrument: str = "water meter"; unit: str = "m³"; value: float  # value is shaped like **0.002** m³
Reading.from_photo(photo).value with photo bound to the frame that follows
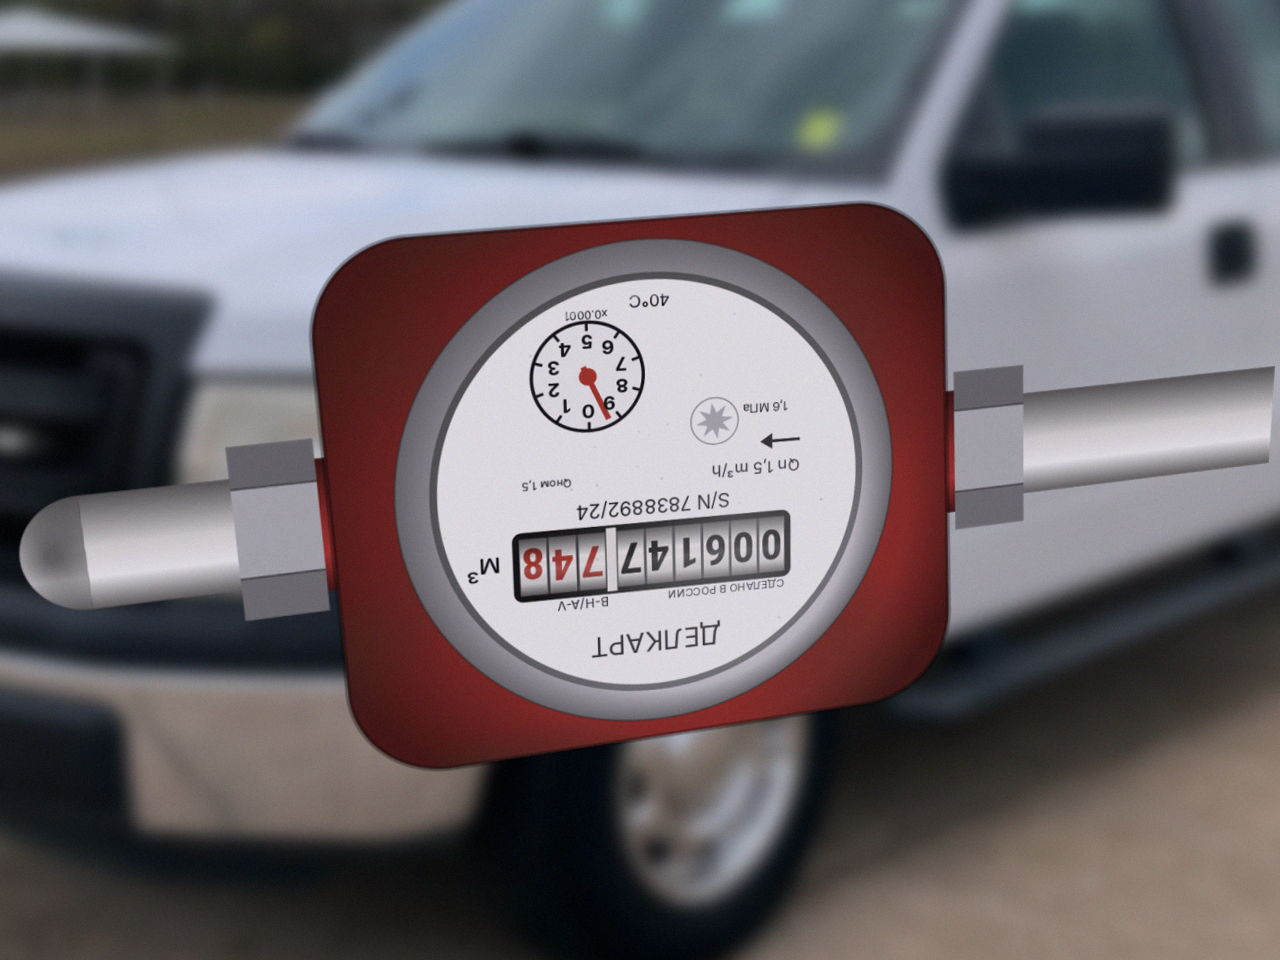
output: **6147.7479** m³
